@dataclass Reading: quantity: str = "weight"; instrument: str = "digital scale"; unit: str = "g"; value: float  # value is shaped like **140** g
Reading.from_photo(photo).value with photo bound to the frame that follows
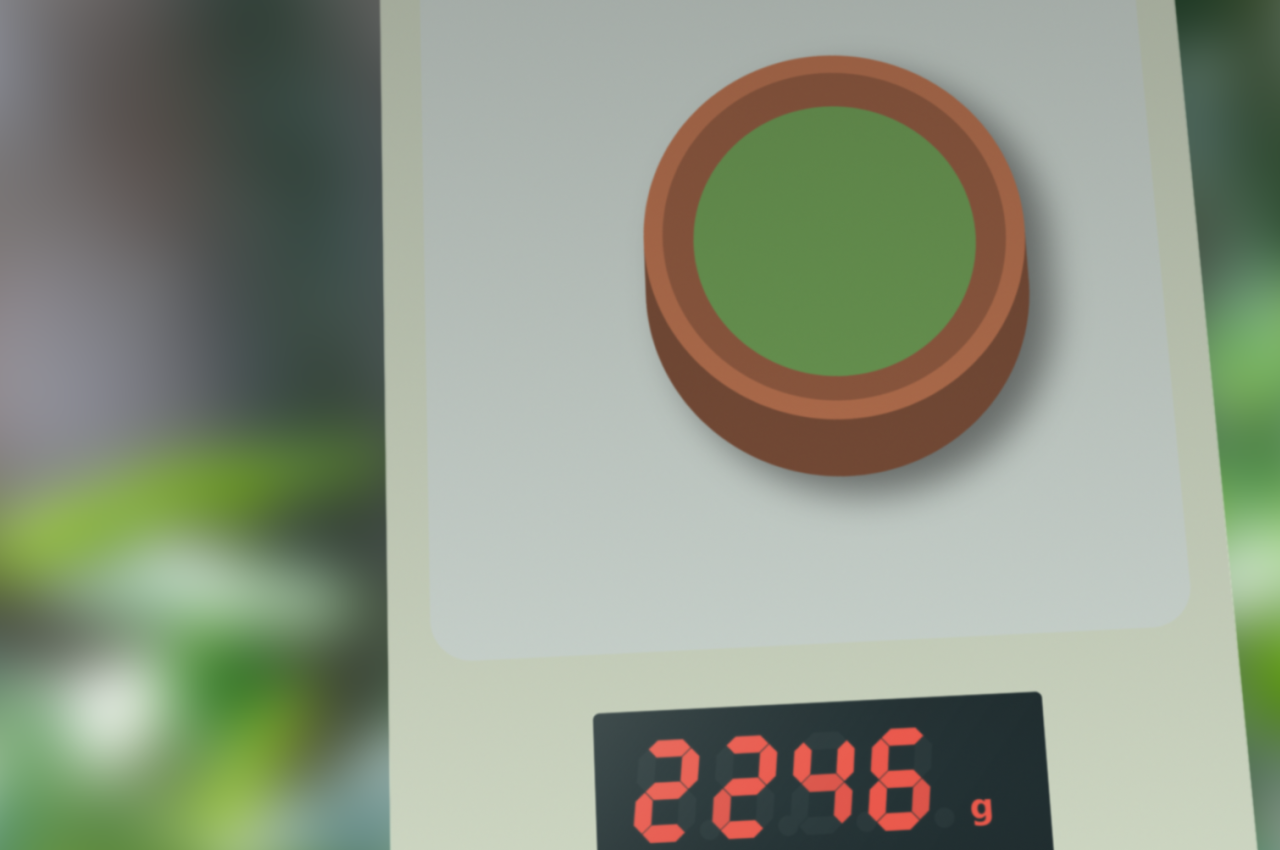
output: **2246** g
